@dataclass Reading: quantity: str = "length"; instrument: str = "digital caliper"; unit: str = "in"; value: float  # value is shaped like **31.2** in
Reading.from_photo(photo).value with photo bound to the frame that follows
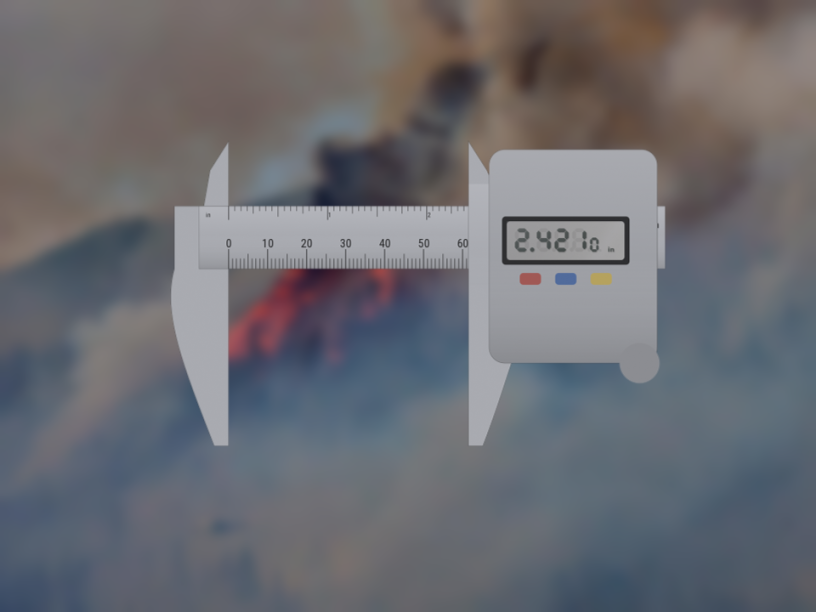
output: **2.4210** in
